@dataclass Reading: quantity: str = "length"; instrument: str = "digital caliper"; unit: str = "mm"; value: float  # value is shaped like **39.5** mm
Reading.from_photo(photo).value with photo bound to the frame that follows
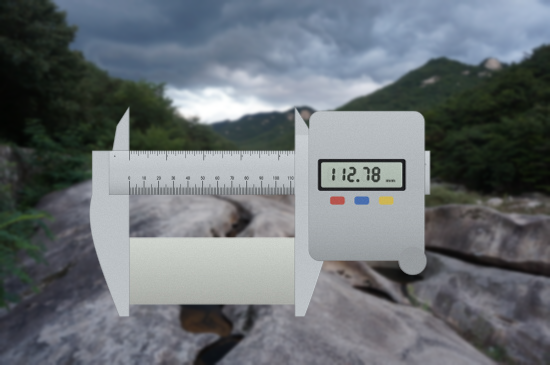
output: **112.78** mm
